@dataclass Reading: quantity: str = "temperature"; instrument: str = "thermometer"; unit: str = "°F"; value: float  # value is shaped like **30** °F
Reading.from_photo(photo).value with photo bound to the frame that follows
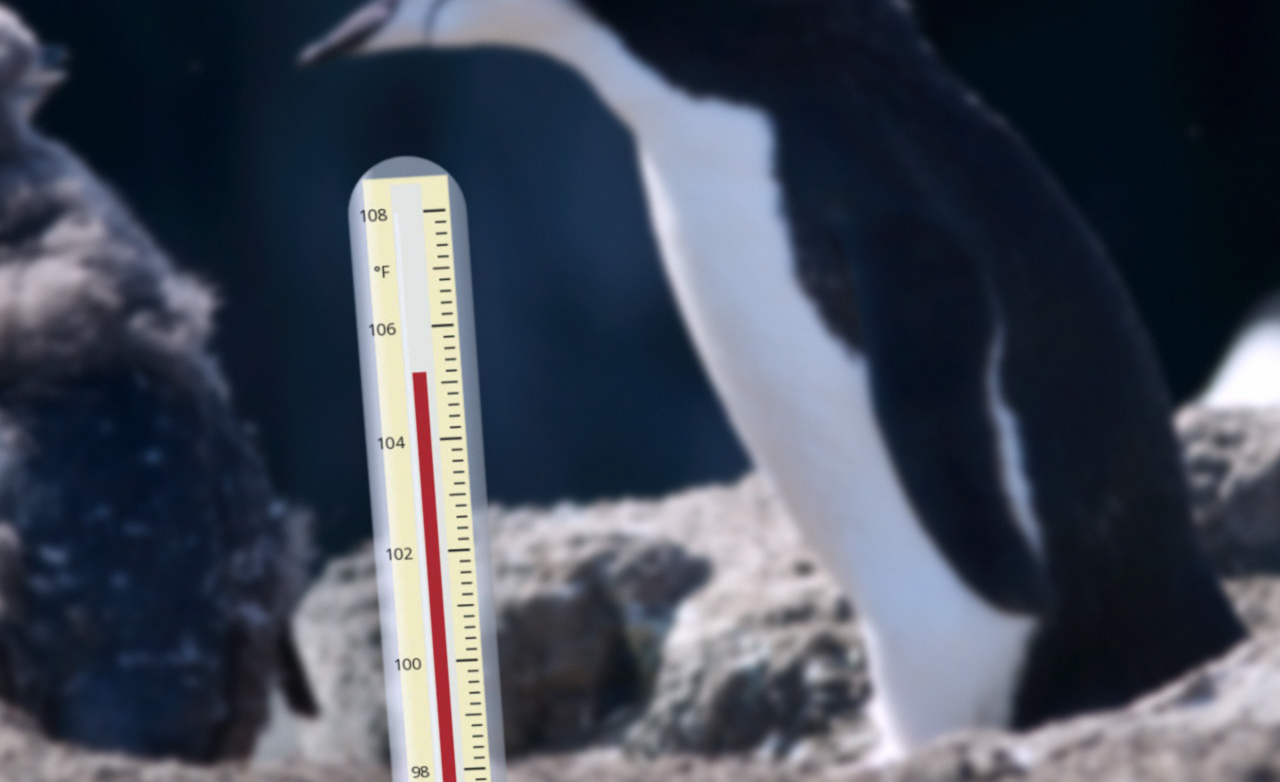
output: **105.2** °F
